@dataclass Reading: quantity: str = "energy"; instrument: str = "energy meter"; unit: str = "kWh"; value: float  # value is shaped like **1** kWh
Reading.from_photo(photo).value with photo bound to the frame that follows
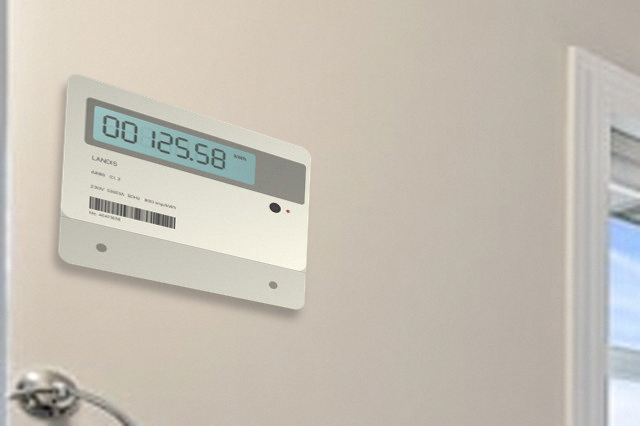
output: **125.58** kWh
